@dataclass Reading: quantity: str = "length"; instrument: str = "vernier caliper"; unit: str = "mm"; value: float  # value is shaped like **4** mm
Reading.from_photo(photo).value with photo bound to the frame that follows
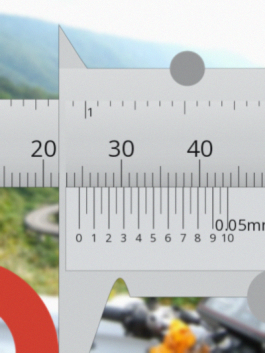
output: **24.6** mm
